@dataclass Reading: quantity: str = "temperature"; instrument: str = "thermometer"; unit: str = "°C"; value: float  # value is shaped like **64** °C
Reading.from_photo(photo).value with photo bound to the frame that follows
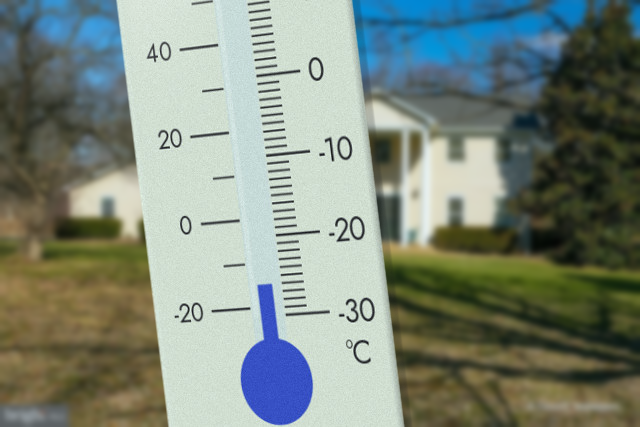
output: **-26** °C
